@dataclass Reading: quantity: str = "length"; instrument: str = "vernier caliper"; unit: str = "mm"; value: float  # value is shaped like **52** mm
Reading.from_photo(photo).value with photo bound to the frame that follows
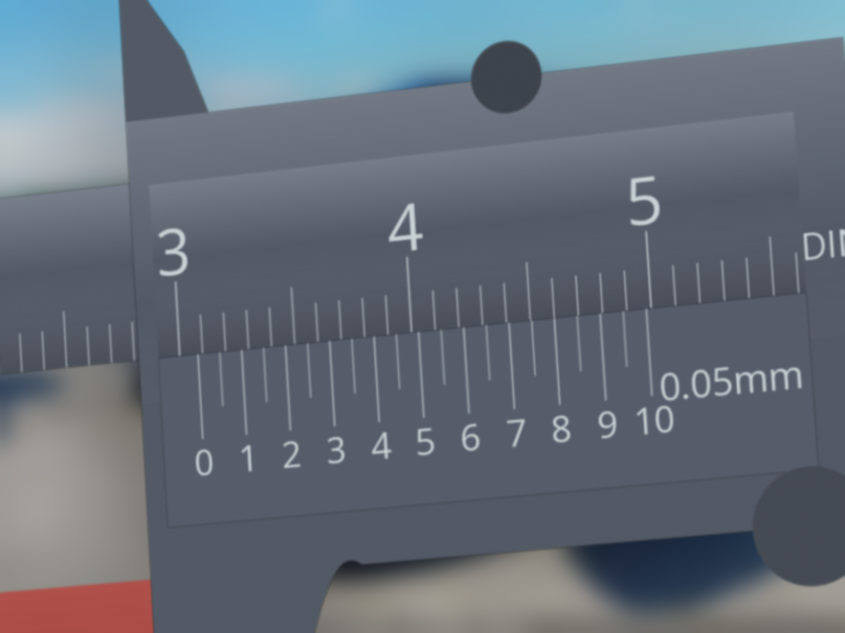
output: **30.8** mm
